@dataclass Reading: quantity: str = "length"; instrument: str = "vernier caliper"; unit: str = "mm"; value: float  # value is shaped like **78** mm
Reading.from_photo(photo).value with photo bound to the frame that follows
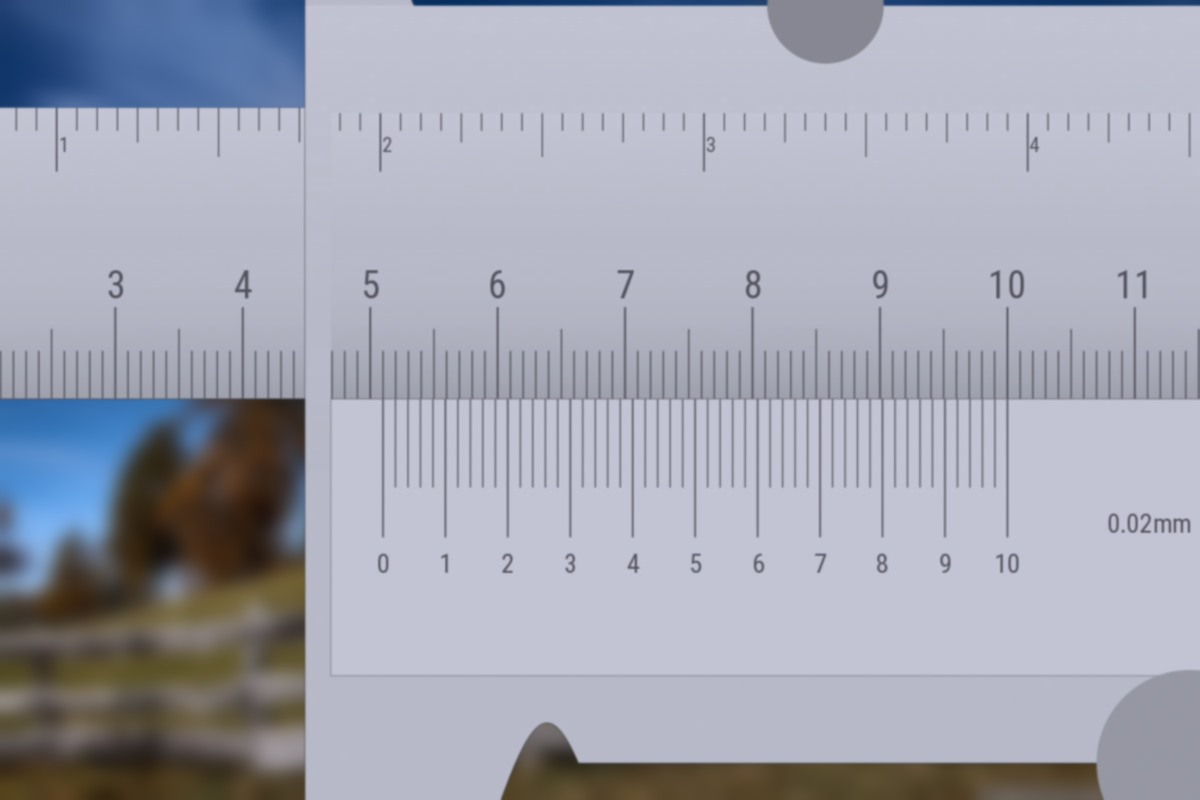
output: **51.0** mm
